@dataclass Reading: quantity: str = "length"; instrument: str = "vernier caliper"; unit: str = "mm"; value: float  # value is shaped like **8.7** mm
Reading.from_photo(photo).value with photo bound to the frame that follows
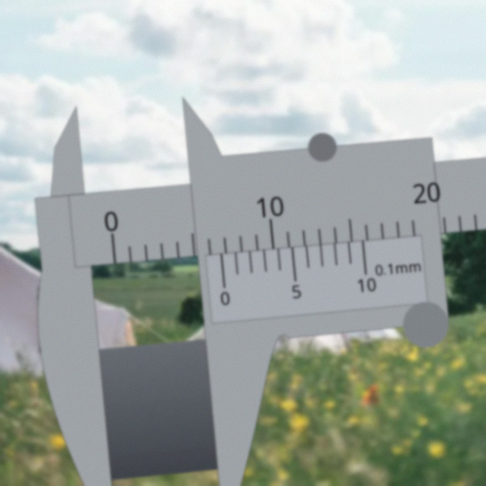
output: **6.7** mm
